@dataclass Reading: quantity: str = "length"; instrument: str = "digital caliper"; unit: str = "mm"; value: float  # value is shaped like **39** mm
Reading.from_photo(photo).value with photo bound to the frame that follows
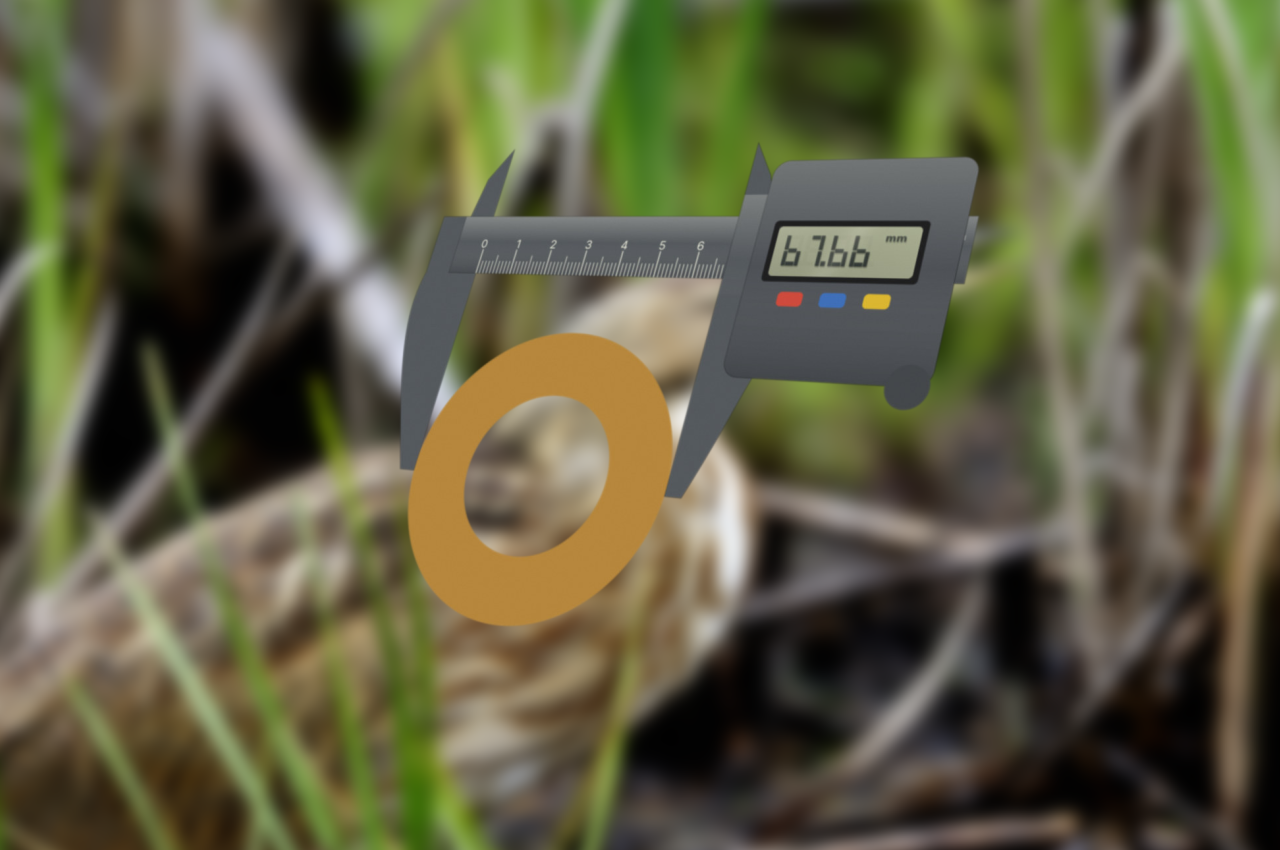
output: **67.66** mm
